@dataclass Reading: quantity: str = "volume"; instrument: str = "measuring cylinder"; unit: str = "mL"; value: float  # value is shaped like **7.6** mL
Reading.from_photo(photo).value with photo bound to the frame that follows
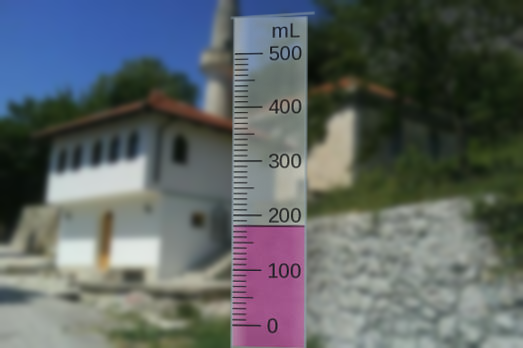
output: **180** mL
